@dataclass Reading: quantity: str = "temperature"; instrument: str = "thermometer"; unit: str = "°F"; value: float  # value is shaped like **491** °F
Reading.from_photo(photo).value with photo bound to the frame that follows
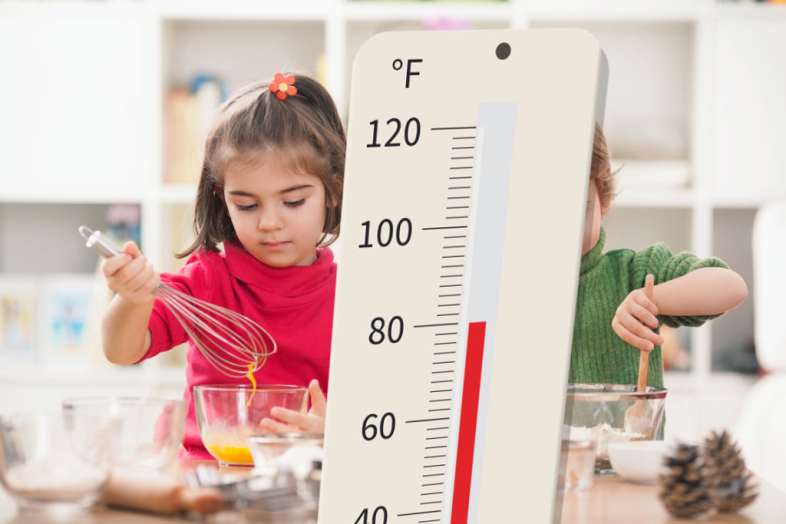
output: **80** °F
